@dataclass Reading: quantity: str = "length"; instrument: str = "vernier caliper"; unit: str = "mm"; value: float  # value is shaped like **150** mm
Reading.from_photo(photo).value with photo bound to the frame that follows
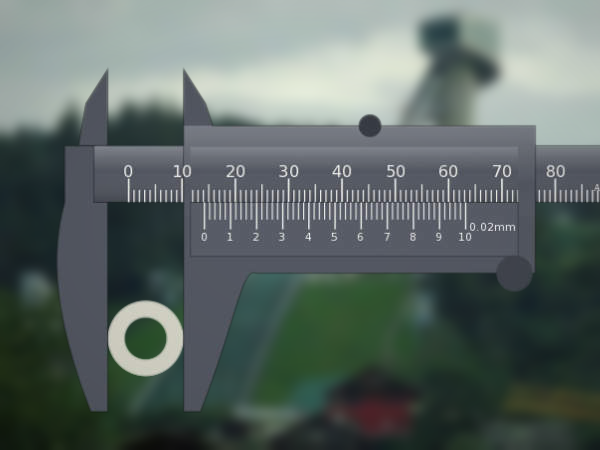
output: **14.2** mm
